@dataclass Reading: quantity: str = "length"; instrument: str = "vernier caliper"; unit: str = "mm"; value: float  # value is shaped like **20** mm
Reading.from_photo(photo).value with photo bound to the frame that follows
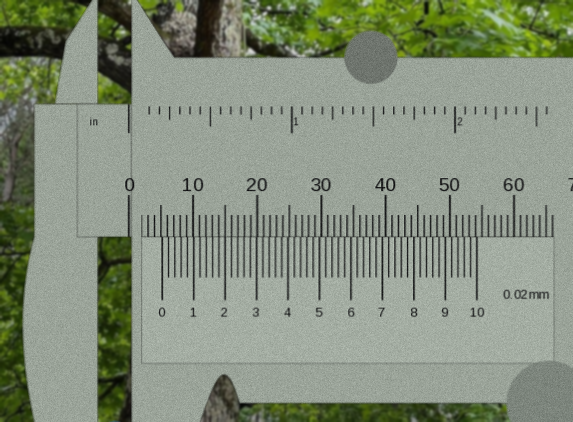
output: **5.2** mm
